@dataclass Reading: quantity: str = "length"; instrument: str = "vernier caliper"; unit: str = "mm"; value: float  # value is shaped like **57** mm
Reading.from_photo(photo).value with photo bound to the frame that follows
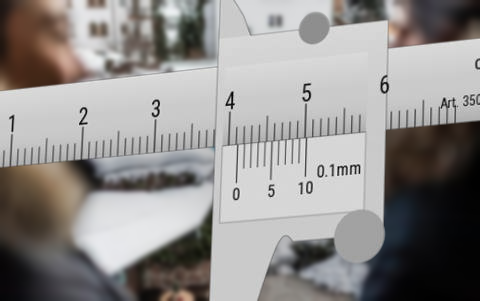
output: **41.2** mm
